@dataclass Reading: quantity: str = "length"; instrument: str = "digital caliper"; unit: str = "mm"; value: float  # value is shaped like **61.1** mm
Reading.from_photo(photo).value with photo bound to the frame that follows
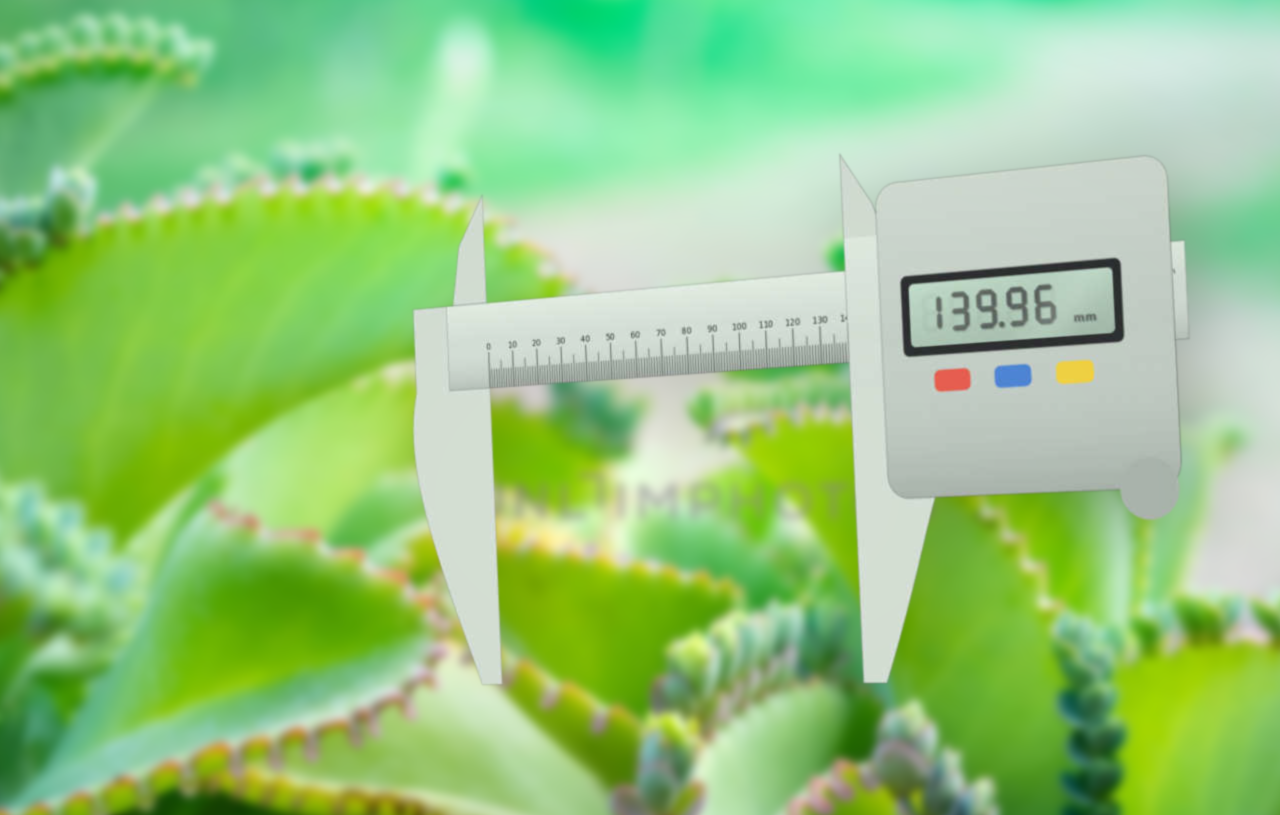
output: **139.96** mm
